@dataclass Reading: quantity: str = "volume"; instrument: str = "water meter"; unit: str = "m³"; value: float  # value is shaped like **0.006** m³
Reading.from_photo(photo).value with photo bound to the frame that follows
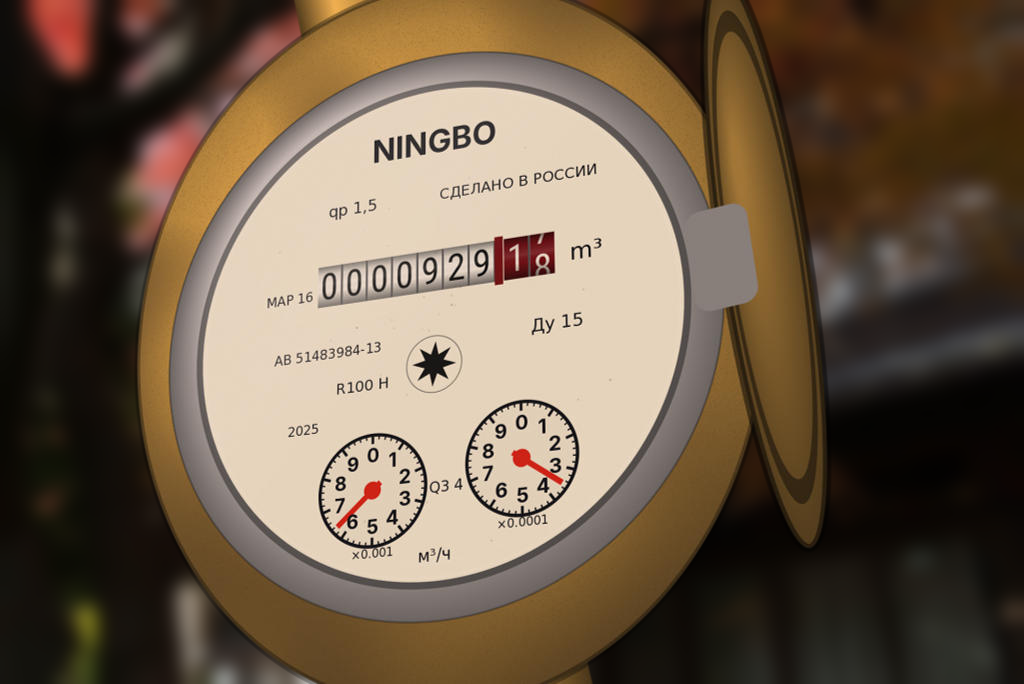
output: **929.1763** m³
